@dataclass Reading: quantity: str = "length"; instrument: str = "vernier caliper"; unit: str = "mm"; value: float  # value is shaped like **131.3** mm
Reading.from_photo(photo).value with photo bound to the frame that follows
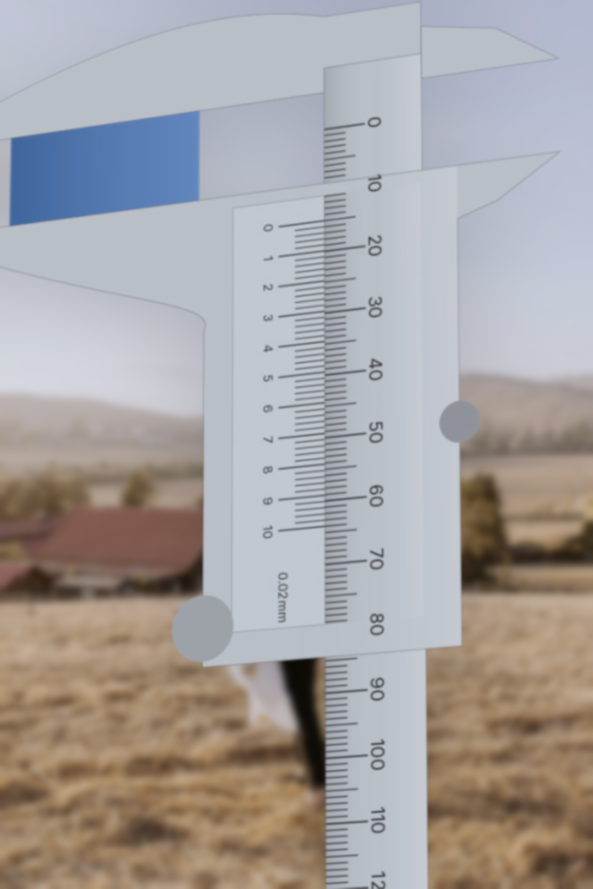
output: **15.0** mm
